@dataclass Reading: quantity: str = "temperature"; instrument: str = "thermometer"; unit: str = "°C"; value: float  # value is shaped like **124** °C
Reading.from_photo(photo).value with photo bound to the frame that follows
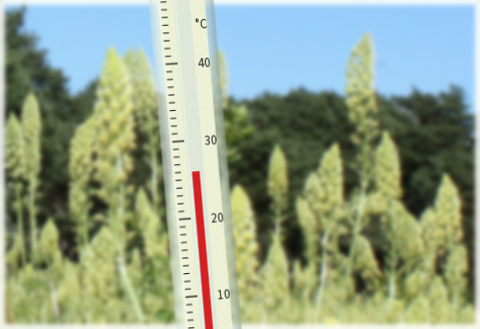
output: **26** °C
